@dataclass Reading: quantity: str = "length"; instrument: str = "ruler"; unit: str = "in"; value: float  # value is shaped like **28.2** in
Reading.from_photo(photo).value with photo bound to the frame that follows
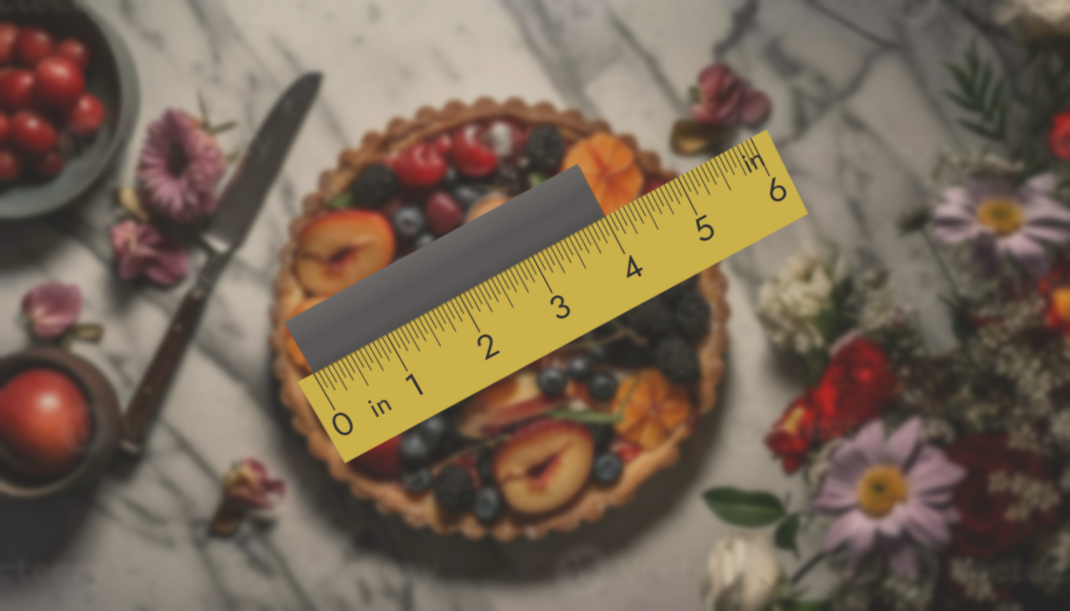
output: **4** in
